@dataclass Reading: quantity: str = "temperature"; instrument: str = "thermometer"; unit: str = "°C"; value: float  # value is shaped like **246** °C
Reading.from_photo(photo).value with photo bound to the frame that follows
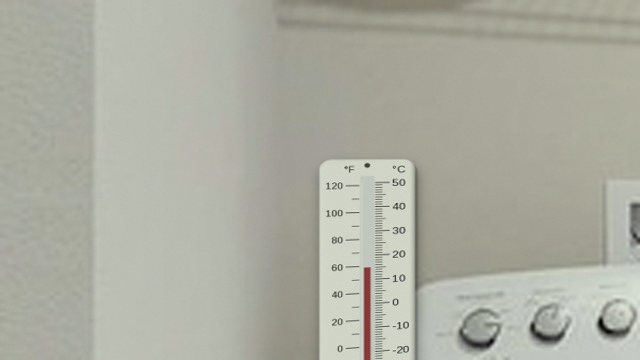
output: **15** °C
